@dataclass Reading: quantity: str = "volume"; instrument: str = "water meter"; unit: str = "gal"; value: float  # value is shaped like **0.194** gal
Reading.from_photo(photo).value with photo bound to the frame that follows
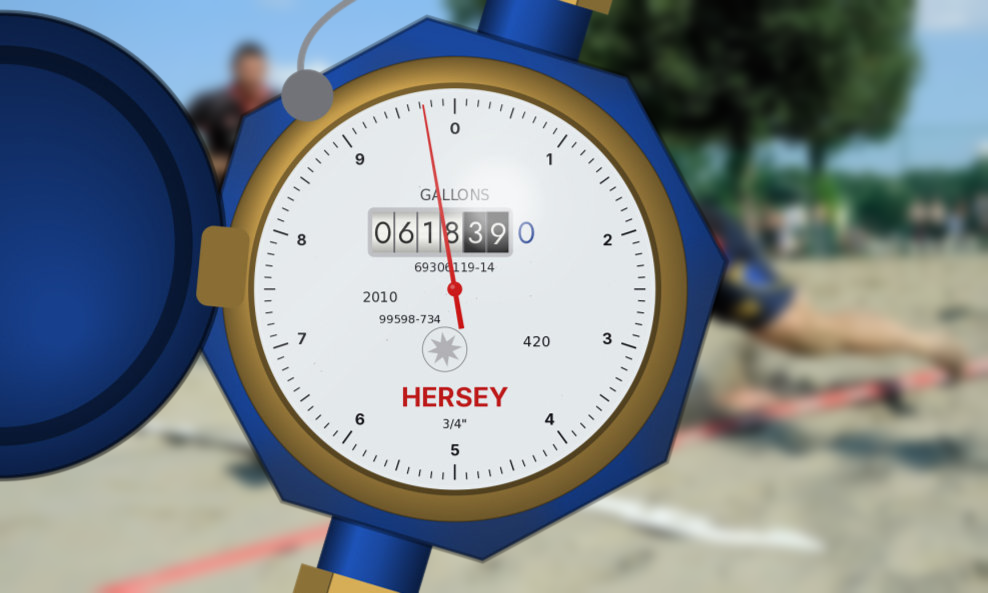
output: **618389.7** gal
